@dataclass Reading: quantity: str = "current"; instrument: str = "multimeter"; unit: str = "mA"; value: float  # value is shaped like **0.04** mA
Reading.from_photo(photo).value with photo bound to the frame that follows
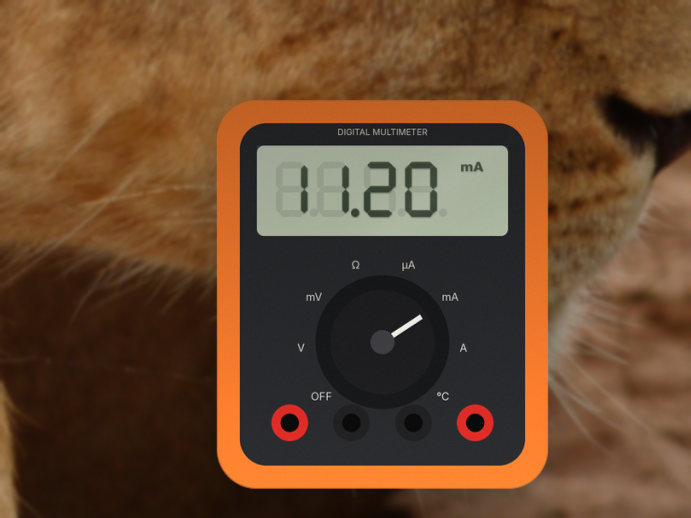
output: **11.20** mA
